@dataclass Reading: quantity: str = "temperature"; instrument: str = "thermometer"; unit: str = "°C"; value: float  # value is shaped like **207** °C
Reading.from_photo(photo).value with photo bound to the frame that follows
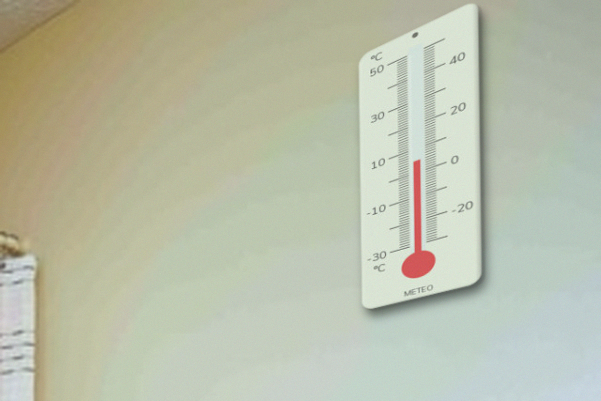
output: **5** °C
